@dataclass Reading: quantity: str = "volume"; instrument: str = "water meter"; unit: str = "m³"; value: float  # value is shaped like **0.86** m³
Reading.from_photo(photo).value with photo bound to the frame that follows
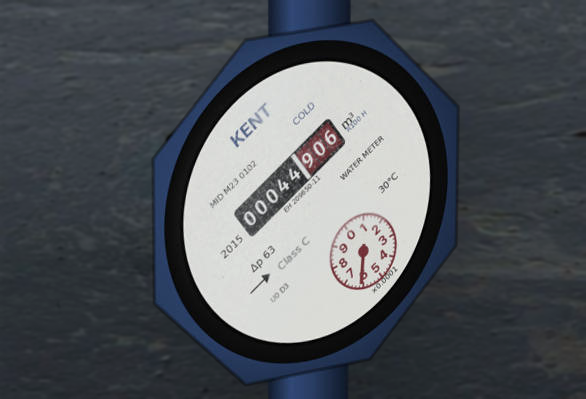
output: **44.9066** m³
